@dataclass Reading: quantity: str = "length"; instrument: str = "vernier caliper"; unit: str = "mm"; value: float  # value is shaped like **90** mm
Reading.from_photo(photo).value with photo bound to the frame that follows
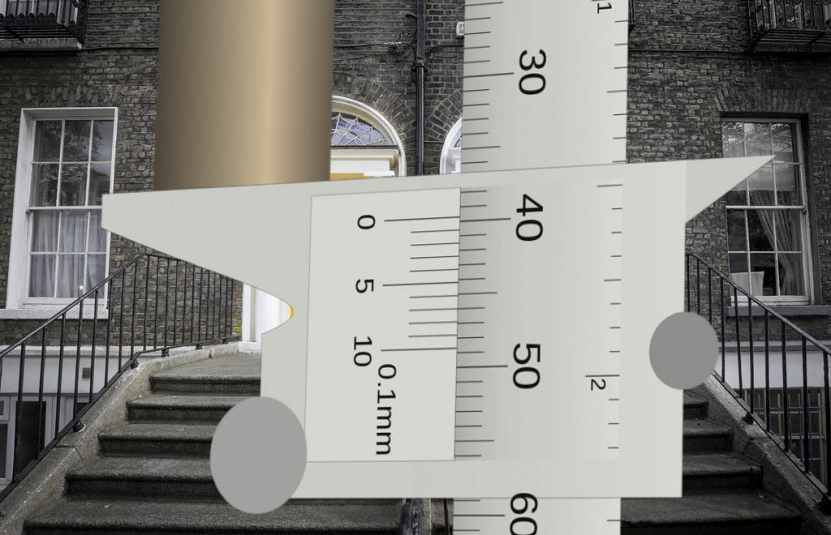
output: **39.7** mm
